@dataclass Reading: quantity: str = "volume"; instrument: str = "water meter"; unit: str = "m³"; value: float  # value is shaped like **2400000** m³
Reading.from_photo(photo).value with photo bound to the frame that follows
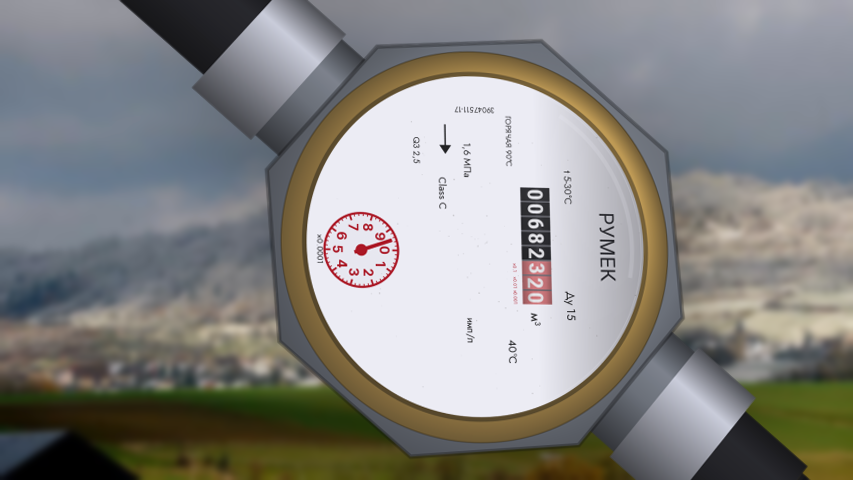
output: **682.3199** m³
